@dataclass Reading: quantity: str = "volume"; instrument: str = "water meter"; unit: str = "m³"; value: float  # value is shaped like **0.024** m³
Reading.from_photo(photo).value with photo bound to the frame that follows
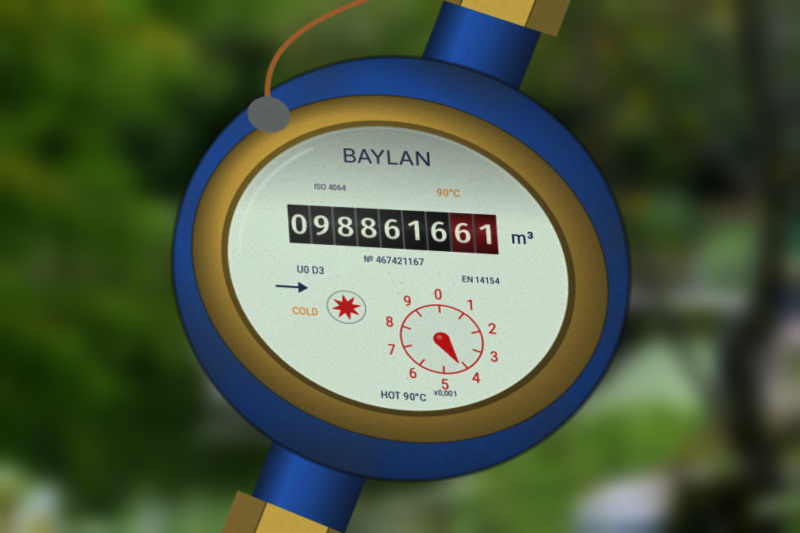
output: **988616.614** m³
